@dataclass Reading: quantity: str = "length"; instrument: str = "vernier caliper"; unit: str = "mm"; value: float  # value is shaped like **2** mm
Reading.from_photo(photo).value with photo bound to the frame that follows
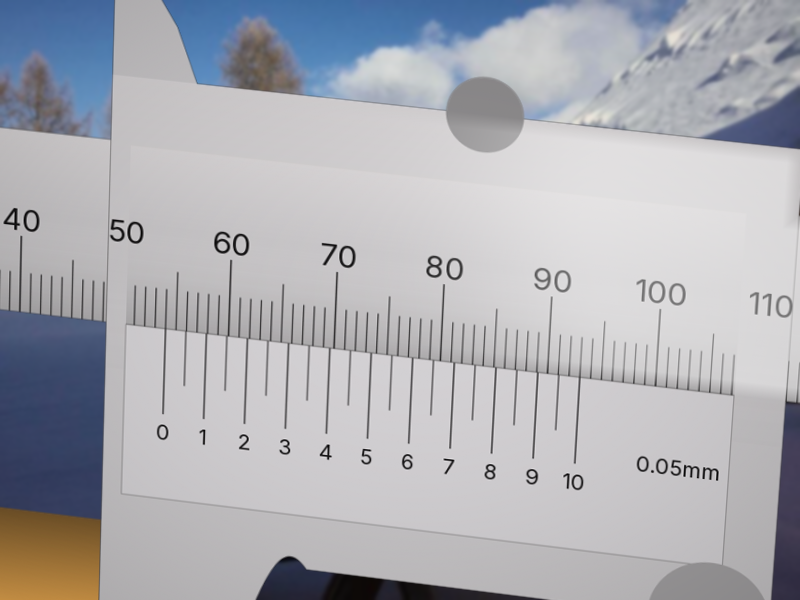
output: **54.0** mm
